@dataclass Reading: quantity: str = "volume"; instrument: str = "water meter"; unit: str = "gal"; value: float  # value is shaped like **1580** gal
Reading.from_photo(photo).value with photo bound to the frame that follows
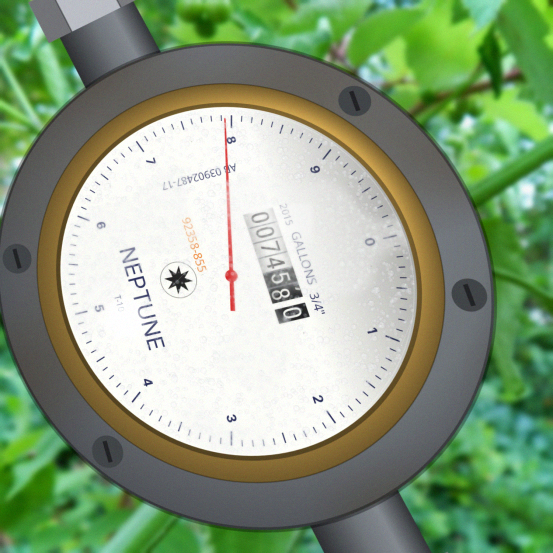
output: **74577.9** gal
